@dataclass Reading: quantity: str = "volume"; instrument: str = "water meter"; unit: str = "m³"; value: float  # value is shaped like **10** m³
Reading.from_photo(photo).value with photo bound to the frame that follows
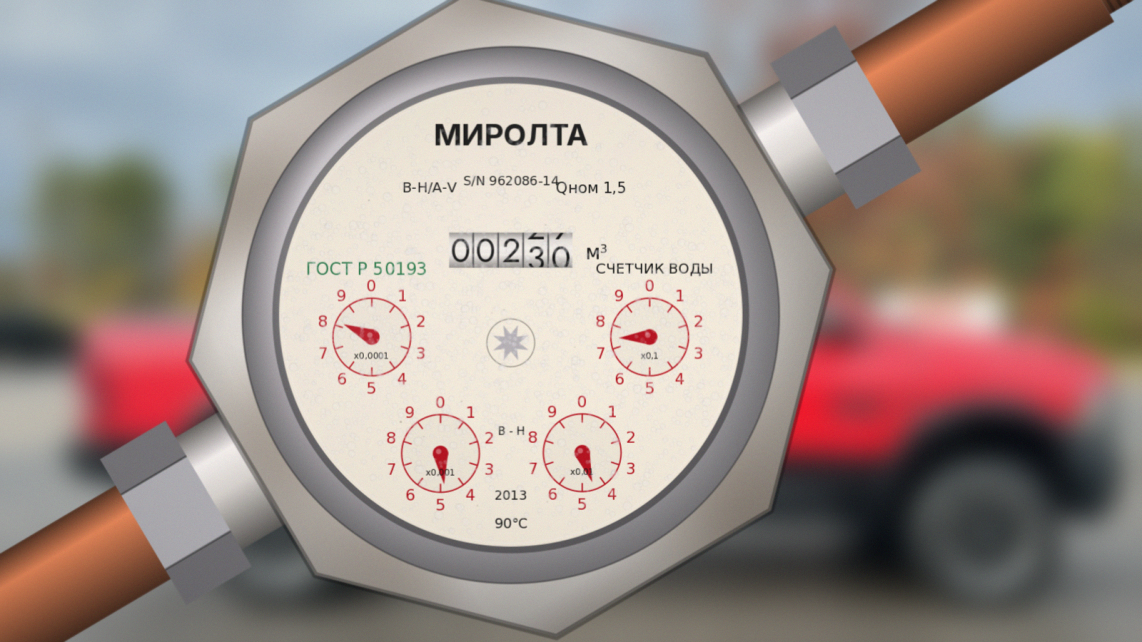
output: **229.7448** m³
